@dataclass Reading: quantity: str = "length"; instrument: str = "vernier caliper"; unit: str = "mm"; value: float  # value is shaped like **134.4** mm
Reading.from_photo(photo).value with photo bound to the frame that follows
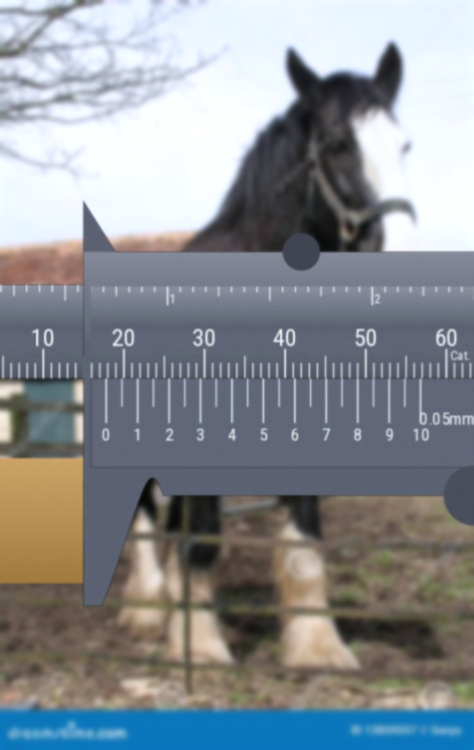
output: **17.8** mm
